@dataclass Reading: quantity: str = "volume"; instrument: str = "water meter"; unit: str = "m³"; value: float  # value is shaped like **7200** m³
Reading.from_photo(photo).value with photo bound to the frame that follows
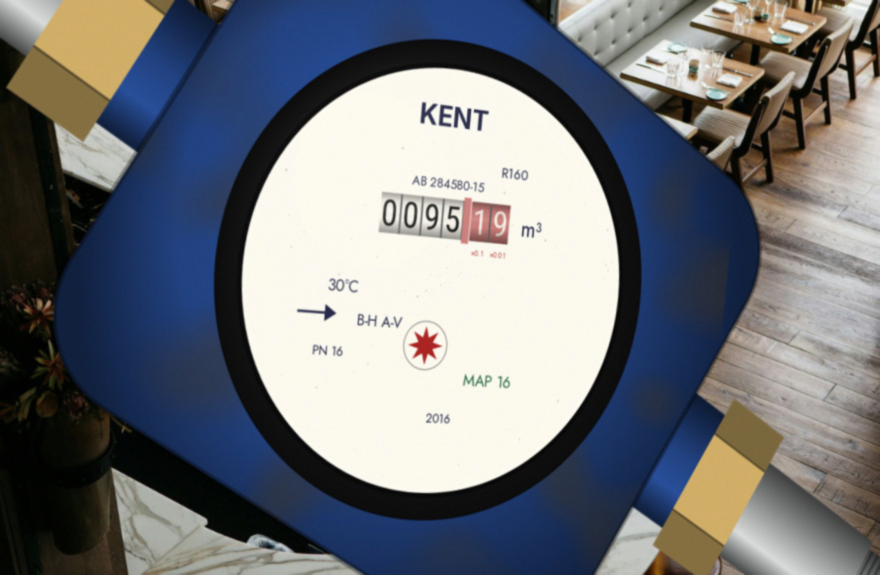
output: **95.19** m³
